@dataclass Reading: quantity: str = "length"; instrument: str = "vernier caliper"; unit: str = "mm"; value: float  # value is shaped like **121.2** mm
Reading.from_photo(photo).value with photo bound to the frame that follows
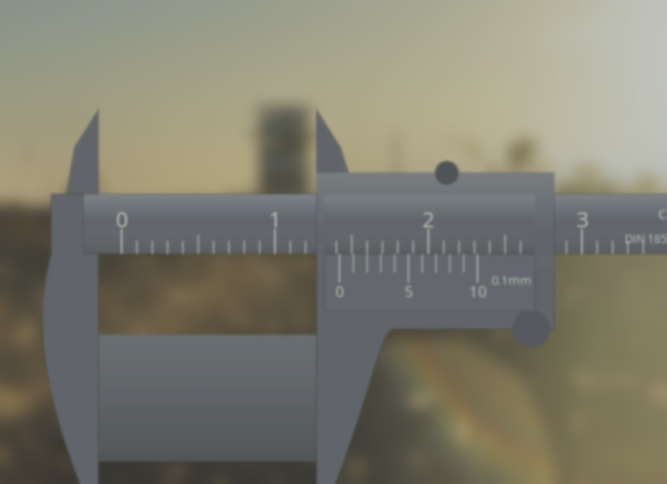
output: **14.2** mm
